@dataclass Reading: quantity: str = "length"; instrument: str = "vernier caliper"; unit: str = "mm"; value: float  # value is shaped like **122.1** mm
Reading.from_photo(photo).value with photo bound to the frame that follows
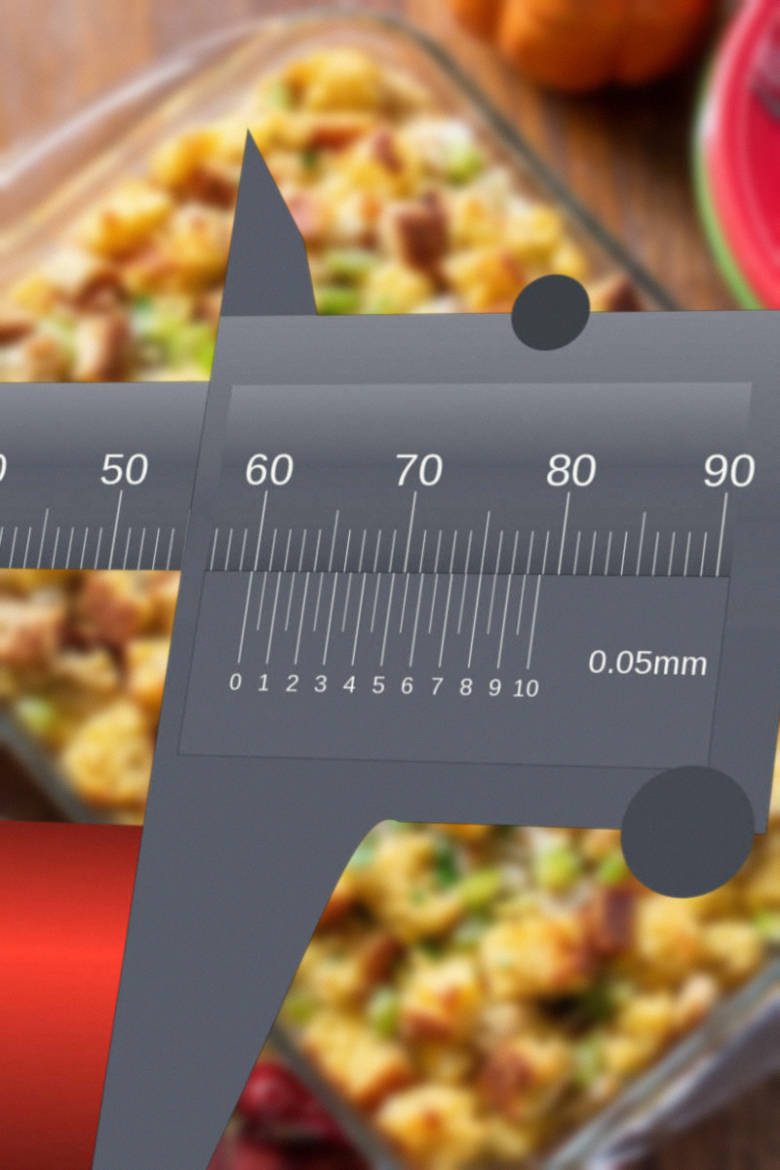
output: **59.8** mm
